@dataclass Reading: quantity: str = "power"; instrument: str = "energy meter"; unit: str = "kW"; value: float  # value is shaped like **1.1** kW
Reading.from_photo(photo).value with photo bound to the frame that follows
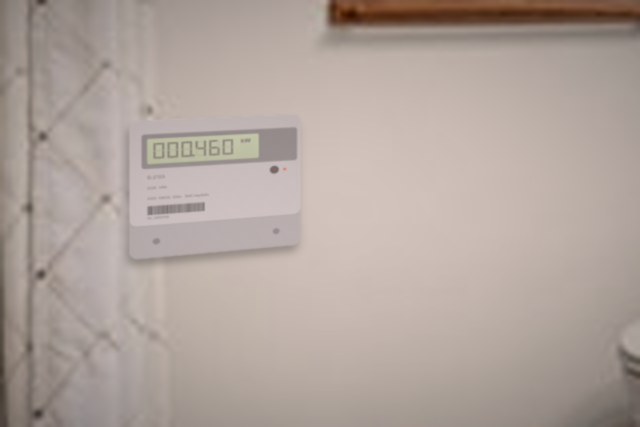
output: **0.460** kW
